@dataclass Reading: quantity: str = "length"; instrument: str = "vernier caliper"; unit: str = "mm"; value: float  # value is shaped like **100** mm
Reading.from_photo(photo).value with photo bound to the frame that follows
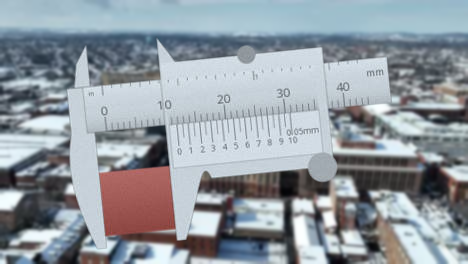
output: **11.8** mm
